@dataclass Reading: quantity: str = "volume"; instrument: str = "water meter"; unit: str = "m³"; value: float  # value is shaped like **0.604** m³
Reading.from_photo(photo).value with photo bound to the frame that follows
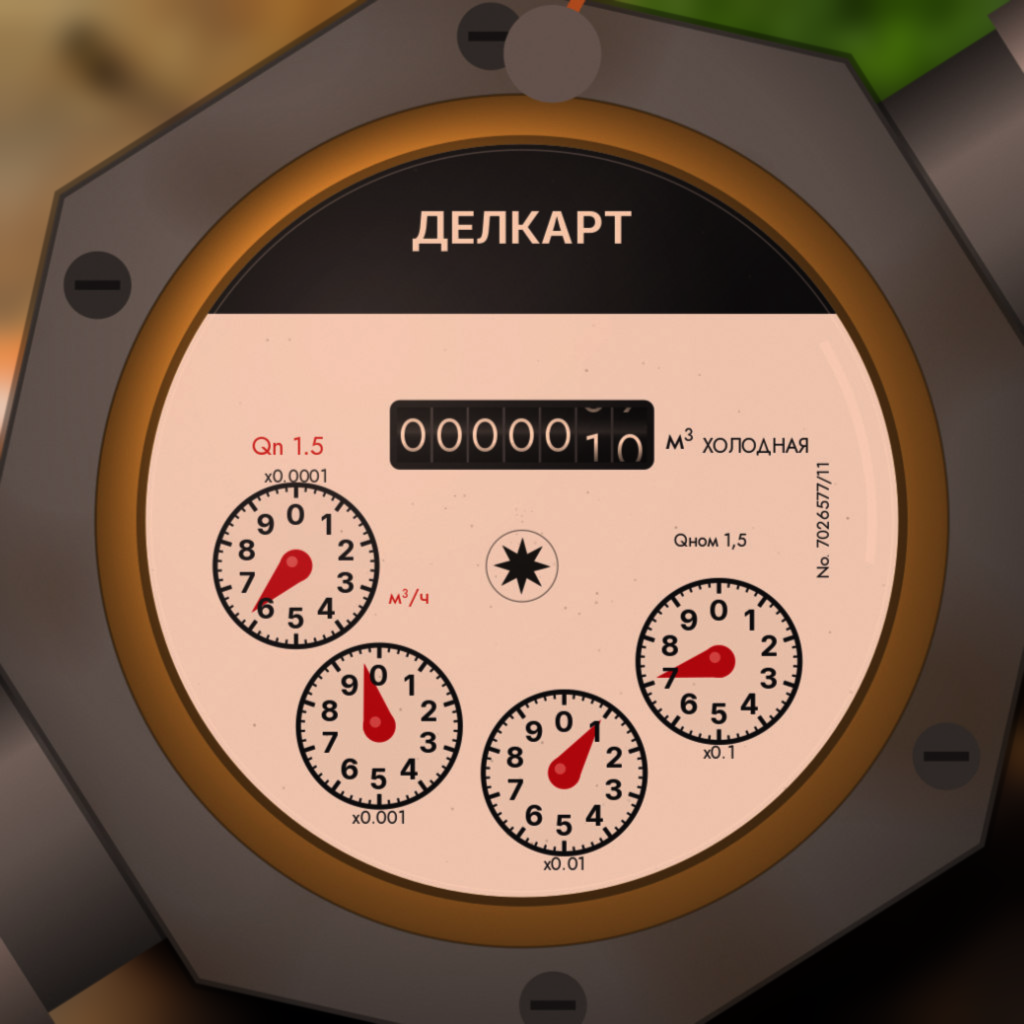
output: **9.7096** m³
